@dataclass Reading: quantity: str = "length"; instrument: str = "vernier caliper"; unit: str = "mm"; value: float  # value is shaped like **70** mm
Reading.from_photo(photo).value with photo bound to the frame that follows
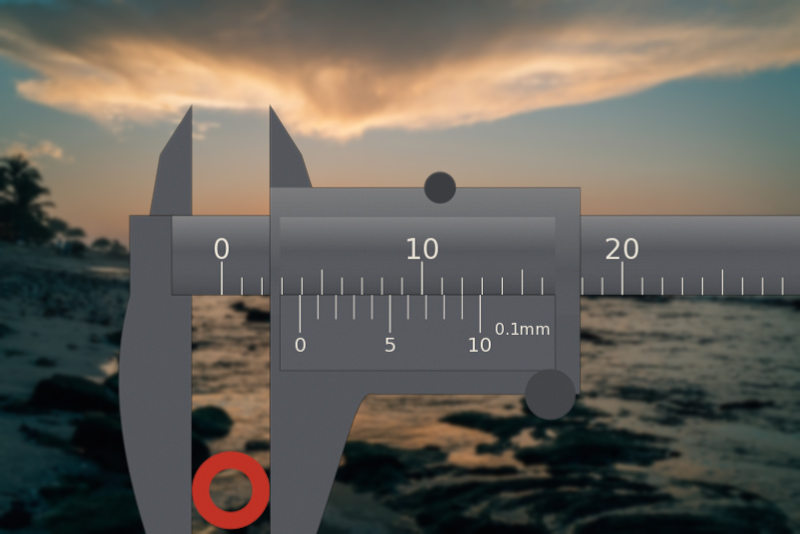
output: **3.9** mm
